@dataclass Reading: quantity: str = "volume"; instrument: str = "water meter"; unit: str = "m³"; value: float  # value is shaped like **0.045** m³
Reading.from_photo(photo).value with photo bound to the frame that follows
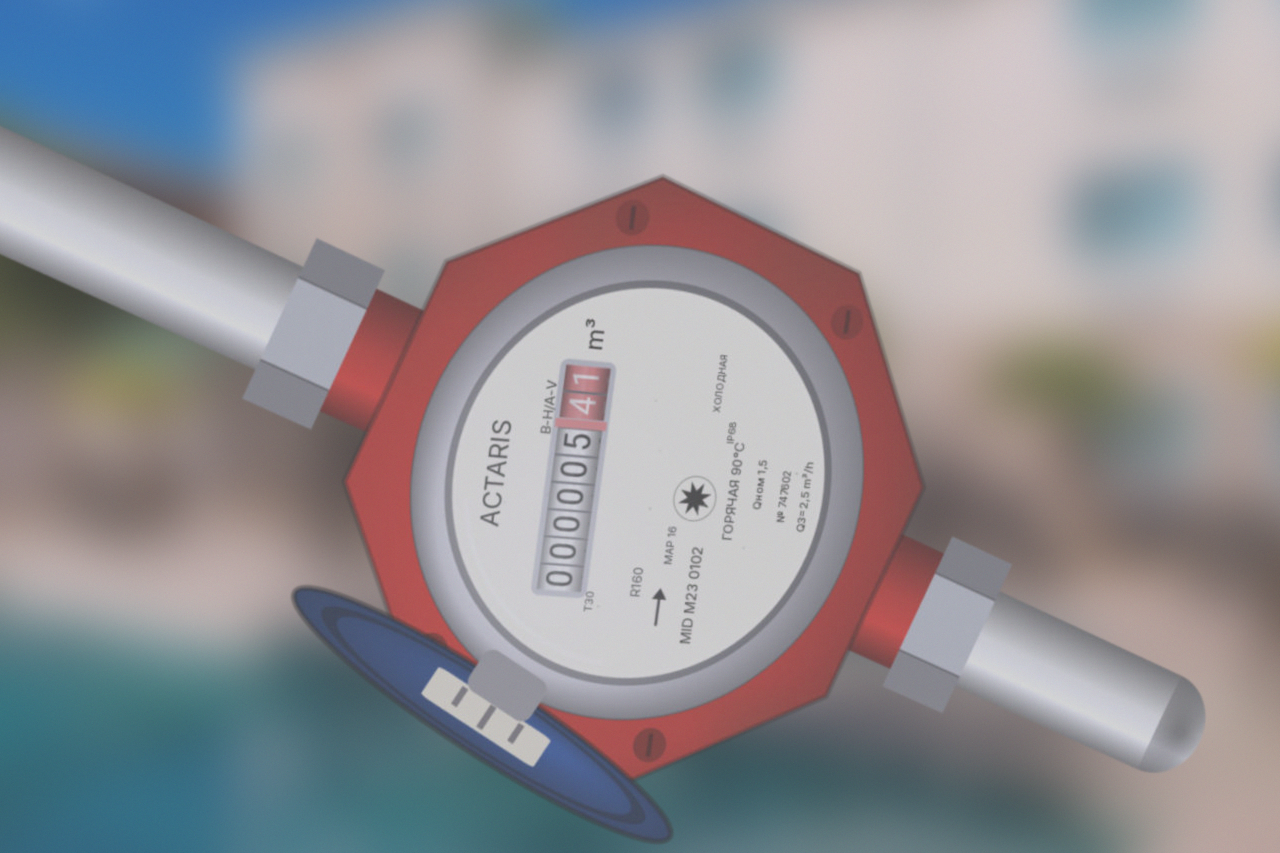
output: **5.41** m³
